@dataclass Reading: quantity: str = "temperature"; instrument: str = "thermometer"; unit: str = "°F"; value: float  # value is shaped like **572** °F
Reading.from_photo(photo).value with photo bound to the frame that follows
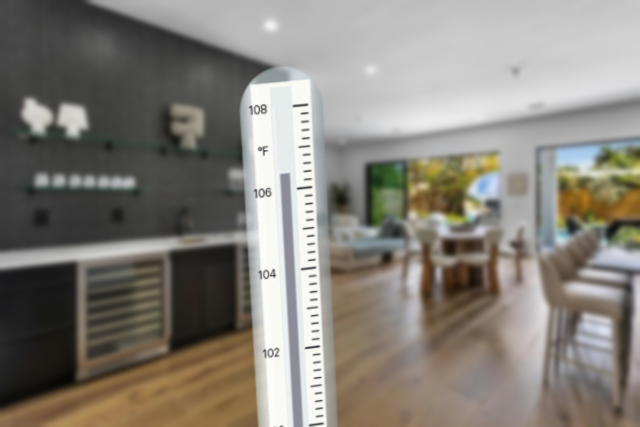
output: **106.4** °F
